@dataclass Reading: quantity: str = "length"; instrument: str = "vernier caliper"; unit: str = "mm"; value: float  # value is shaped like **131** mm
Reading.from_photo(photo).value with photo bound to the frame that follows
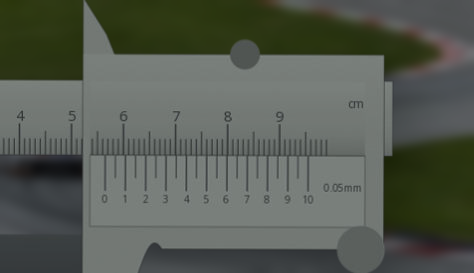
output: **56.5** mm
